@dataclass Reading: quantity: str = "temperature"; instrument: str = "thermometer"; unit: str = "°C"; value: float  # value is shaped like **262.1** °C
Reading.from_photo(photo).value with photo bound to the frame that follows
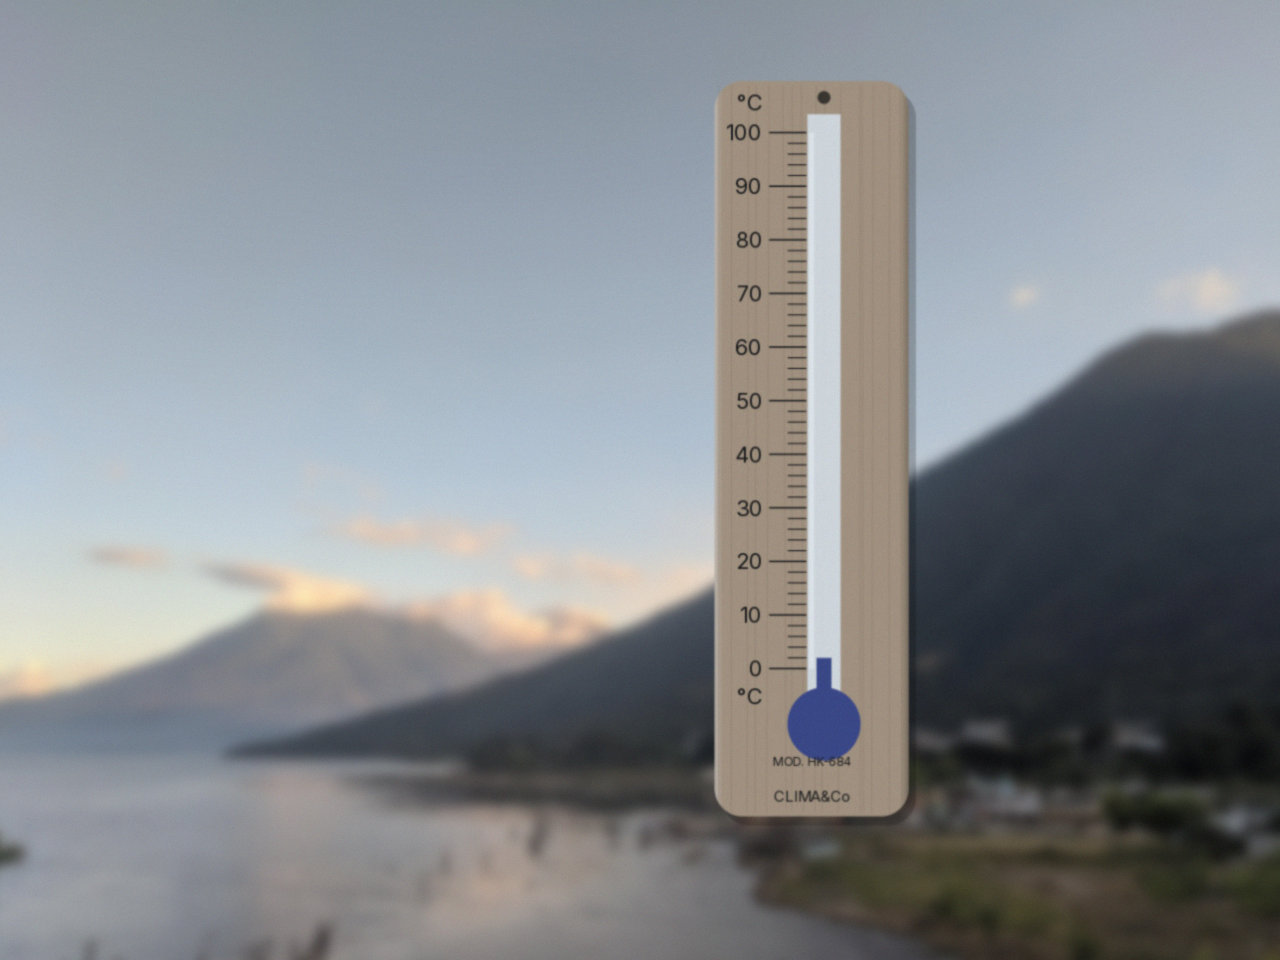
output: **2** °C
